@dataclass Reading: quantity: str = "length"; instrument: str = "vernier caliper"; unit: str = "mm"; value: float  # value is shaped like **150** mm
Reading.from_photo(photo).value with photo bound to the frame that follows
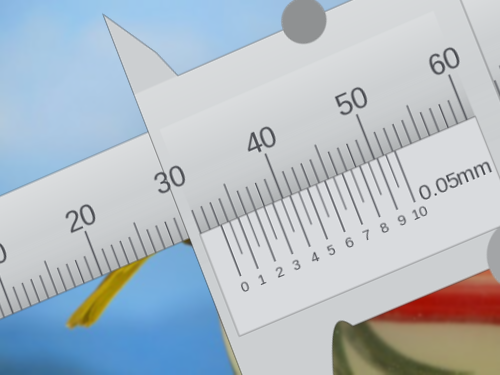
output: **33.2** mm
